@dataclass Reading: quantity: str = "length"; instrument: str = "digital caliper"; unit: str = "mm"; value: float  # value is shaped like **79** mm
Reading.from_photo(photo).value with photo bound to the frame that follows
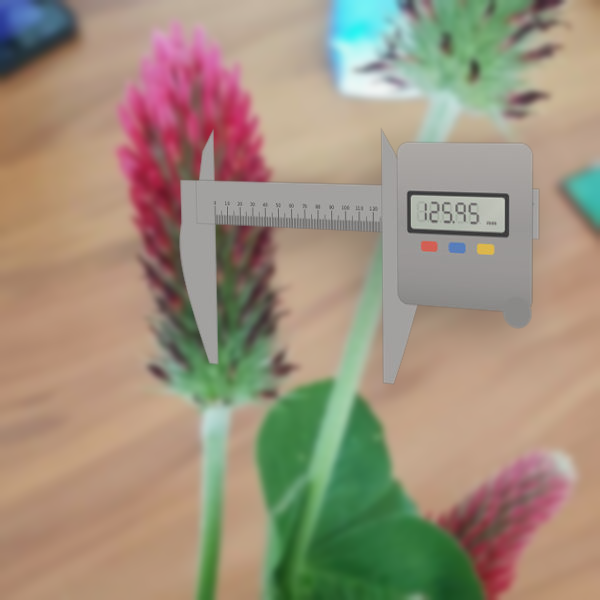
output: **125.95** mm
